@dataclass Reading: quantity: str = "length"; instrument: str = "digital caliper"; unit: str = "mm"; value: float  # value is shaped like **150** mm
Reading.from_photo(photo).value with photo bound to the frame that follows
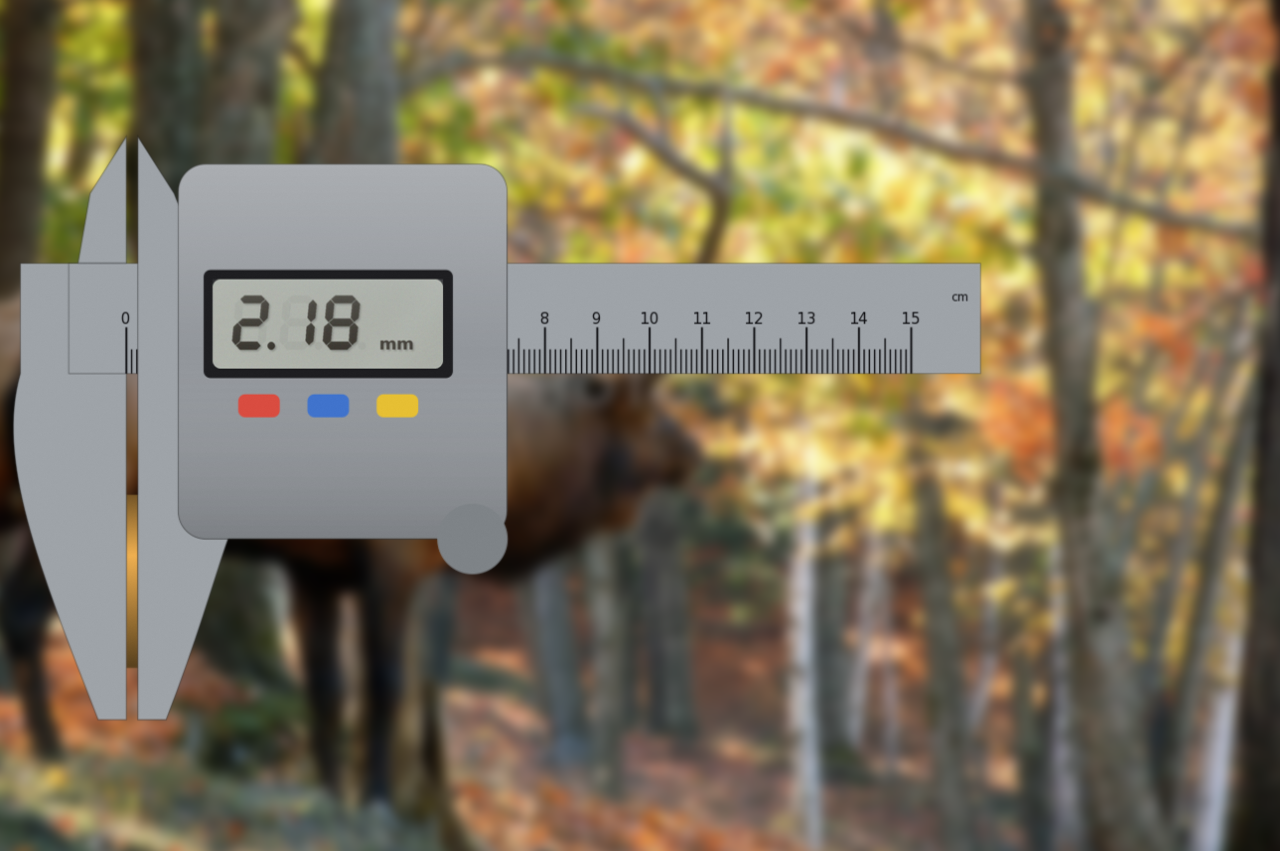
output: **2.18** mm
